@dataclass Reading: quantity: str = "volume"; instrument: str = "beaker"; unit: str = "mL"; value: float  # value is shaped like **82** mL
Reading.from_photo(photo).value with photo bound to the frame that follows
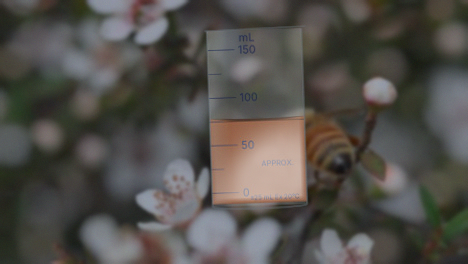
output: **75** mL
